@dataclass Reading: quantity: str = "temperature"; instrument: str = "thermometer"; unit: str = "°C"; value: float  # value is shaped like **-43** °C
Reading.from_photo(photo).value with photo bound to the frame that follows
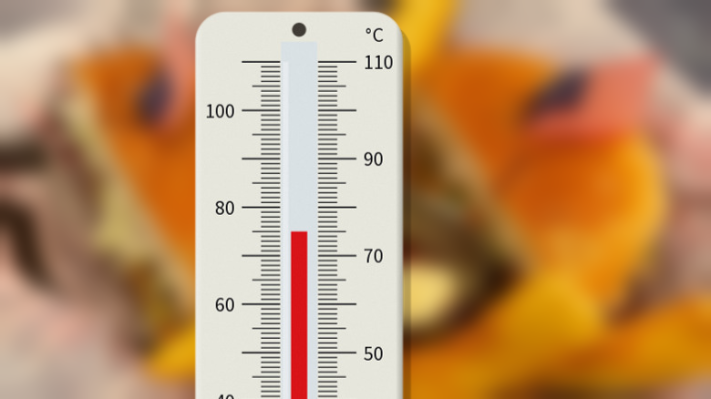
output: **75** °C
